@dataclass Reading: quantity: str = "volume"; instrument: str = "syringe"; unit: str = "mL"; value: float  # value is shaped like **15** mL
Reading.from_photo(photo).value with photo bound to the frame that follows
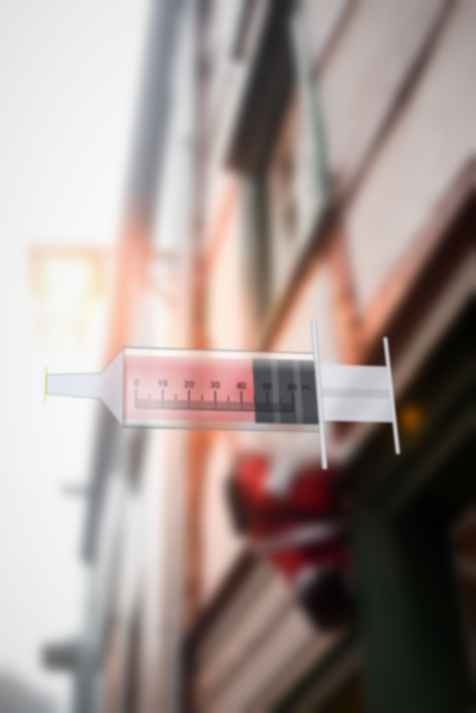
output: **45** mL
